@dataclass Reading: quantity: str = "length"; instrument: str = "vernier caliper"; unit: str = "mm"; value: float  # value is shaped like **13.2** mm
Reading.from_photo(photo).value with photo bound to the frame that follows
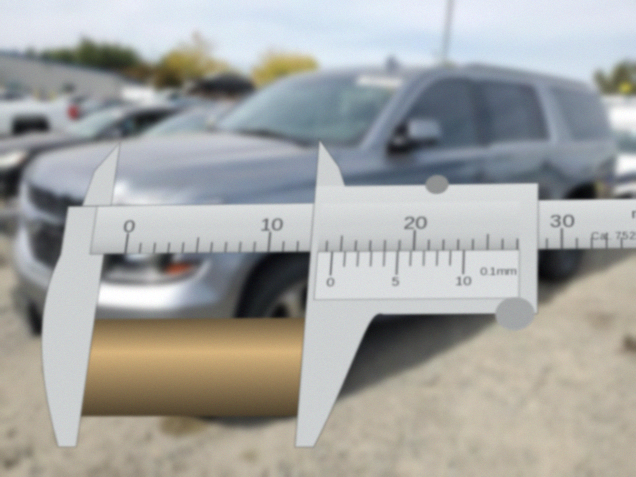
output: **14.4** mm
